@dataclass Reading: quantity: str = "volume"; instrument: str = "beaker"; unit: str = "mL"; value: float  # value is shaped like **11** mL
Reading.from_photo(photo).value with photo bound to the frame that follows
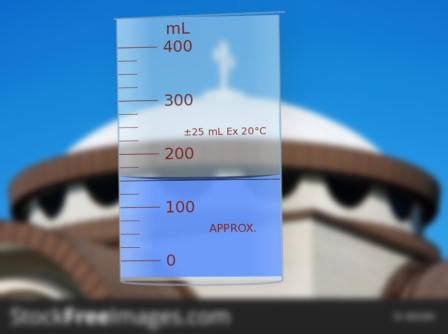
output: **150** mL
